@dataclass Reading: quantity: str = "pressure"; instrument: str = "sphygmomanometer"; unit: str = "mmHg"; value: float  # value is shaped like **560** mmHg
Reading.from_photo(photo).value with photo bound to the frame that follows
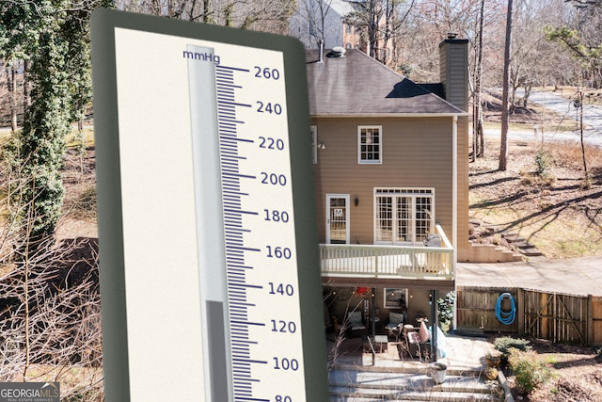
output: **130** mmHg
